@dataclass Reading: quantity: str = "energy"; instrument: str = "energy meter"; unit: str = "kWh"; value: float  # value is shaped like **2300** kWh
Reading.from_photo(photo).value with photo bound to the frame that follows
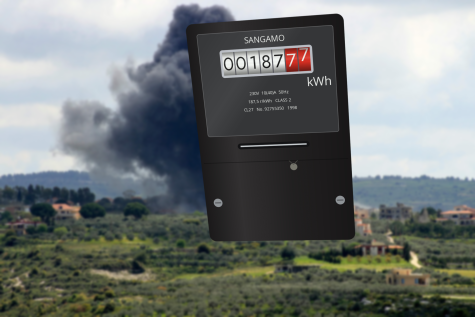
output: **187.77** kWh
